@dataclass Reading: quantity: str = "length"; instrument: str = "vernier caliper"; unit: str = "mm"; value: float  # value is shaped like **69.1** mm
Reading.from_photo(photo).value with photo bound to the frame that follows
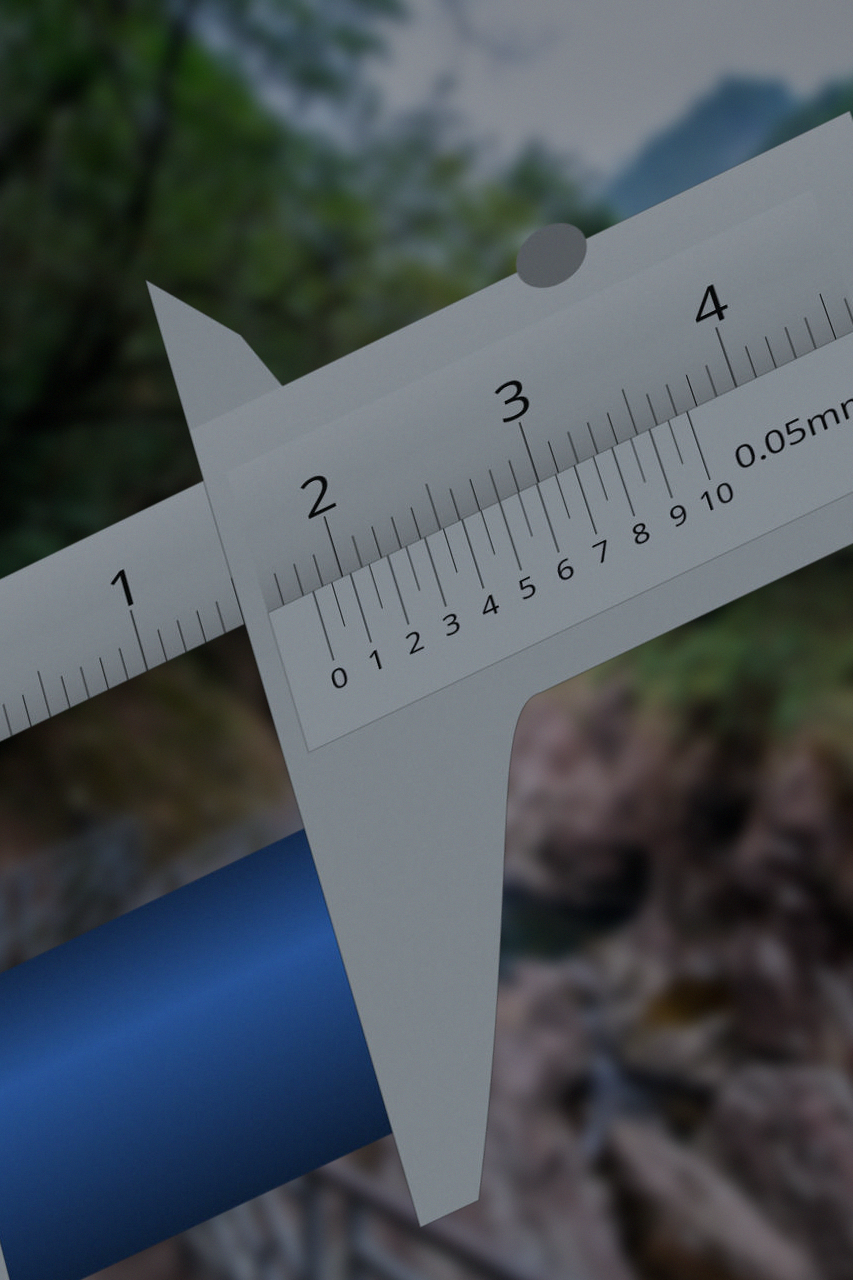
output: **18.5** mm
